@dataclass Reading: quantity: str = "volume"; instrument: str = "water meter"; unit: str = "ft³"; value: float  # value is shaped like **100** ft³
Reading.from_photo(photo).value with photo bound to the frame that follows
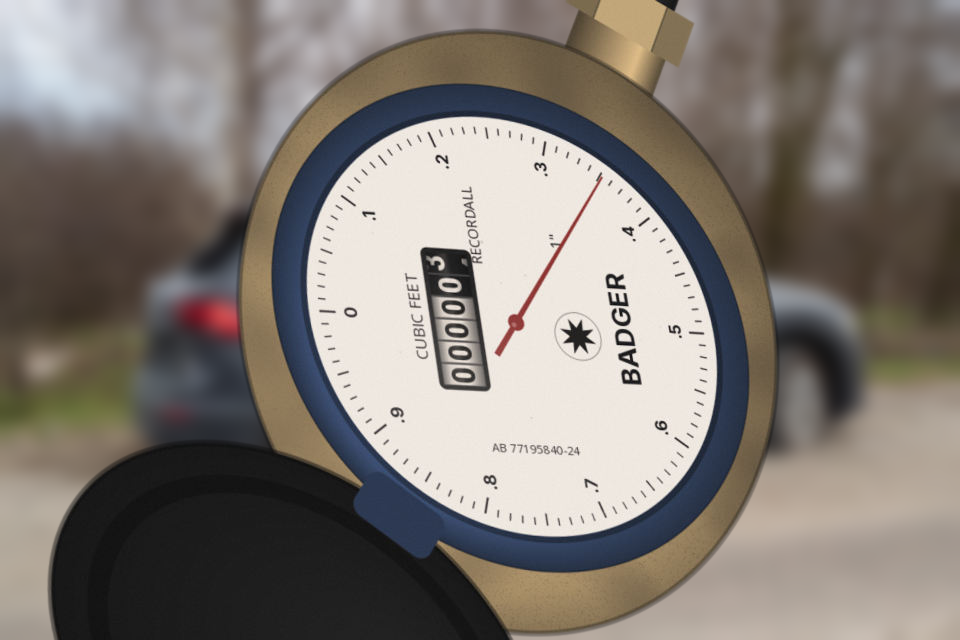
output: **3.35** ft³
